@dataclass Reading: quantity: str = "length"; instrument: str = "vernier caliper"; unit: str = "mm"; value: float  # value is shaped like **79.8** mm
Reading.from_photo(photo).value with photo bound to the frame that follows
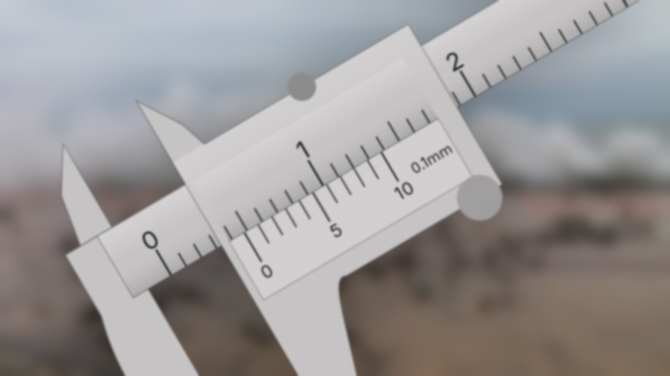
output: **4.8** mm
